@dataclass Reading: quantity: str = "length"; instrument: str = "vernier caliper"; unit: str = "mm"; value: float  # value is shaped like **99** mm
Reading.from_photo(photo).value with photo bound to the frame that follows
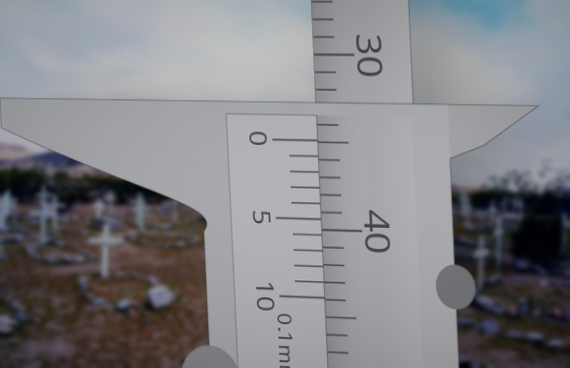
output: **34.9** mm
